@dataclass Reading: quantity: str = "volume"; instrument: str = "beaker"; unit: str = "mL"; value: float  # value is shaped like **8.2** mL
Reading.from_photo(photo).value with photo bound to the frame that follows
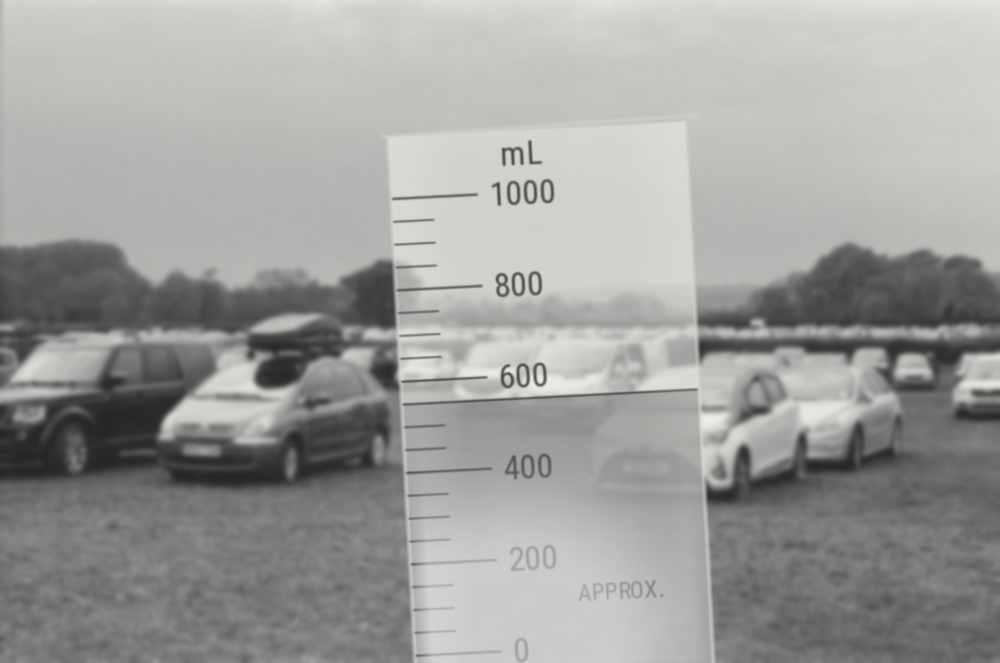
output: **550** mL
